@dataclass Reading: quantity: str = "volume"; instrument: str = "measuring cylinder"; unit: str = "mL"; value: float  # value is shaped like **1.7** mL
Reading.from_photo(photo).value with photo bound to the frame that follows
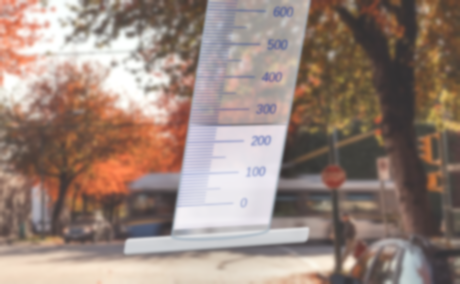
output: **250** mL
